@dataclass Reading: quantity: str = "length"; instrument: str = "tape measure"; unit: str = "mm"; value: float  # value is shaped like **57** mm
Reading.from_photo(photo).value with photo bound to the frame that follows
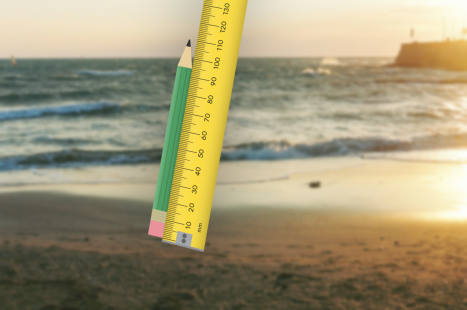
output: **110** mm
